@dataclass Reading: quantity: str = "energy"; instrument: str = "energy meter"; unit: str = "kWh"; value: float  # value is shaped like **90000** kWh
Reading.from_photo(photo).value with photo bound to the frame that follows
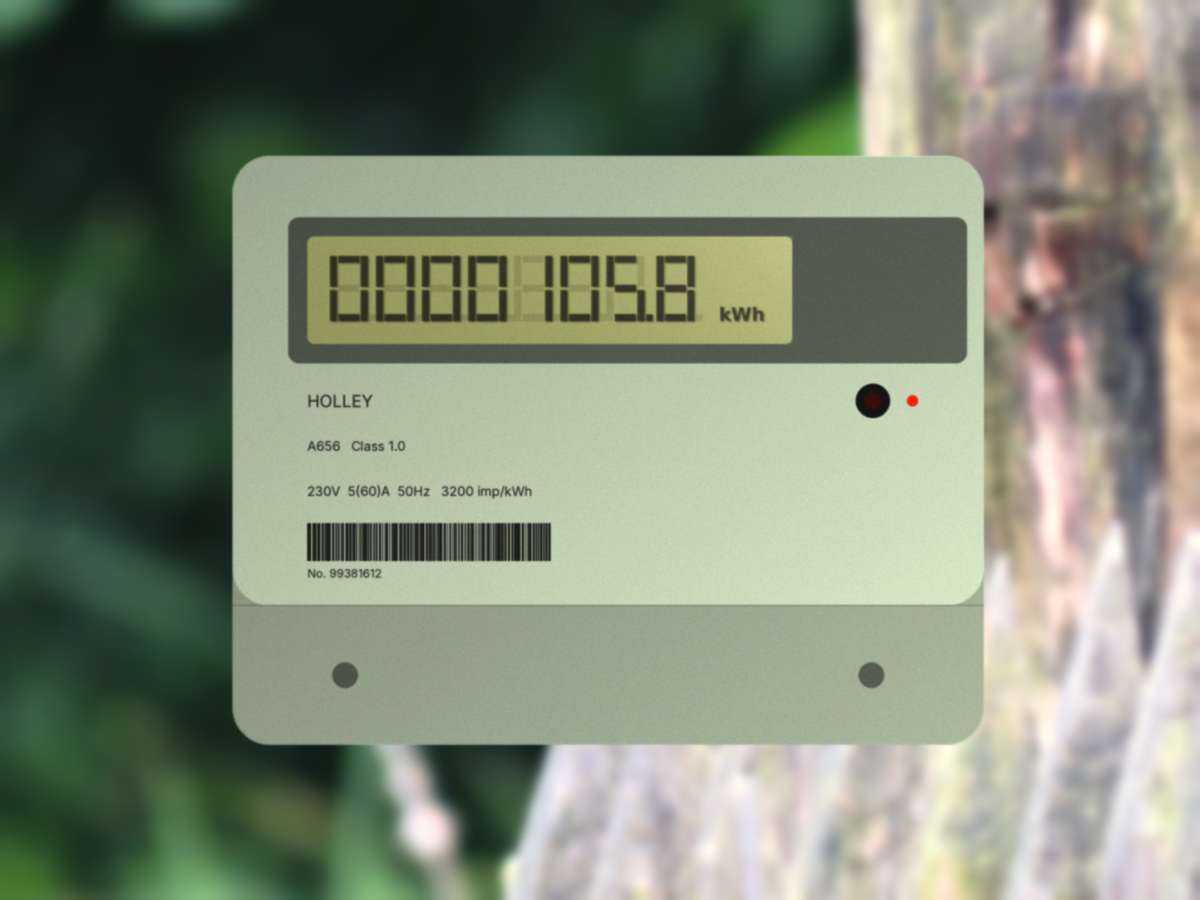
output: **105.8** kWh
